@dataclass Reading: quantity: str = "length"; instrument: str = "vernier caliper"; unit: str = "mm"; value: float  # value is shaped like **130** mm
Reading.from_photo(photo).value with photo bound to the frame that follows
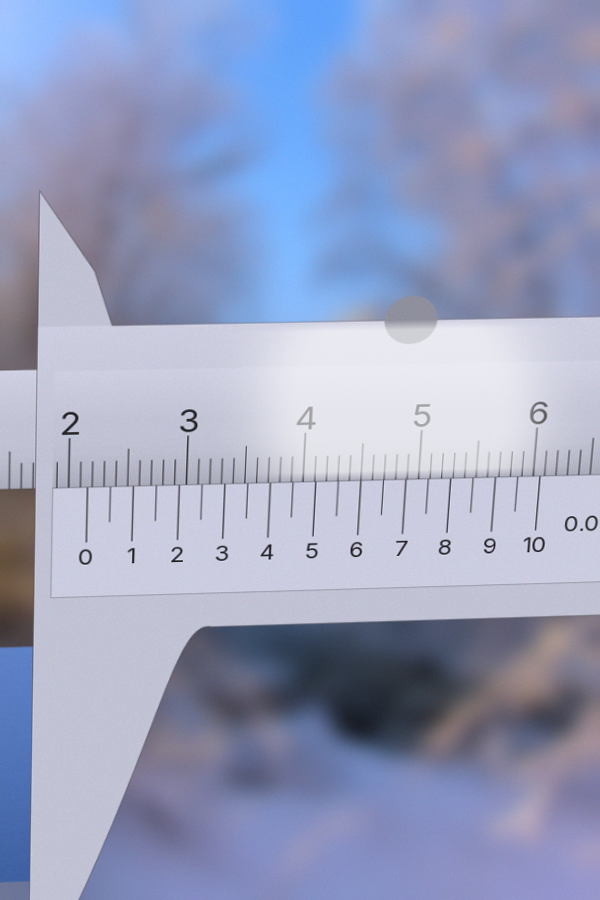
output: **21.6** mm
